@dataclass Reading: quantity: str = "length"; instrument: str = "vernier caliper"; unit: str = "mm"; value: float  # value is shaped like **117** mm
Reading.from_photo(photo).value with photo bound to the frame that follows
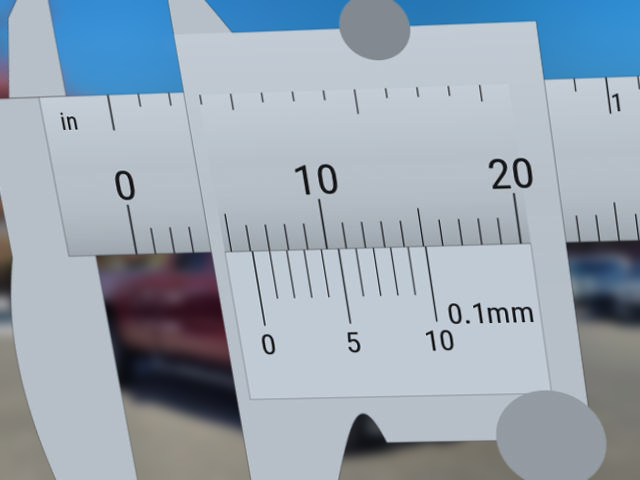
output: **6.1** mm
